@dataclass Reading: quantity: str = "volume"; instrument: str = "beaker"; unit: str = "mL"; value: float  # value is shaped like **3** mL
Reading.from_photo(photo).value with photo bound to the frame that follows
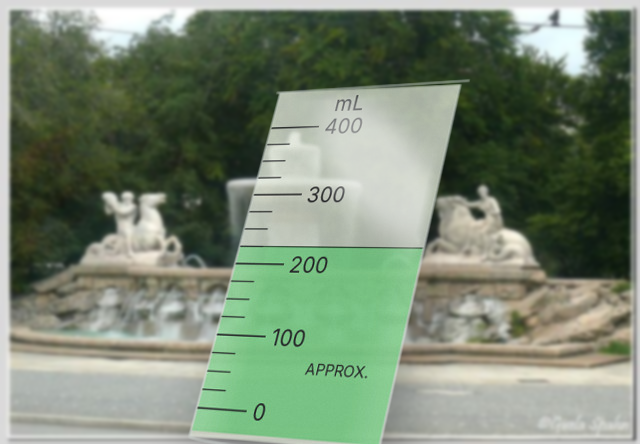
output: **225** mL
